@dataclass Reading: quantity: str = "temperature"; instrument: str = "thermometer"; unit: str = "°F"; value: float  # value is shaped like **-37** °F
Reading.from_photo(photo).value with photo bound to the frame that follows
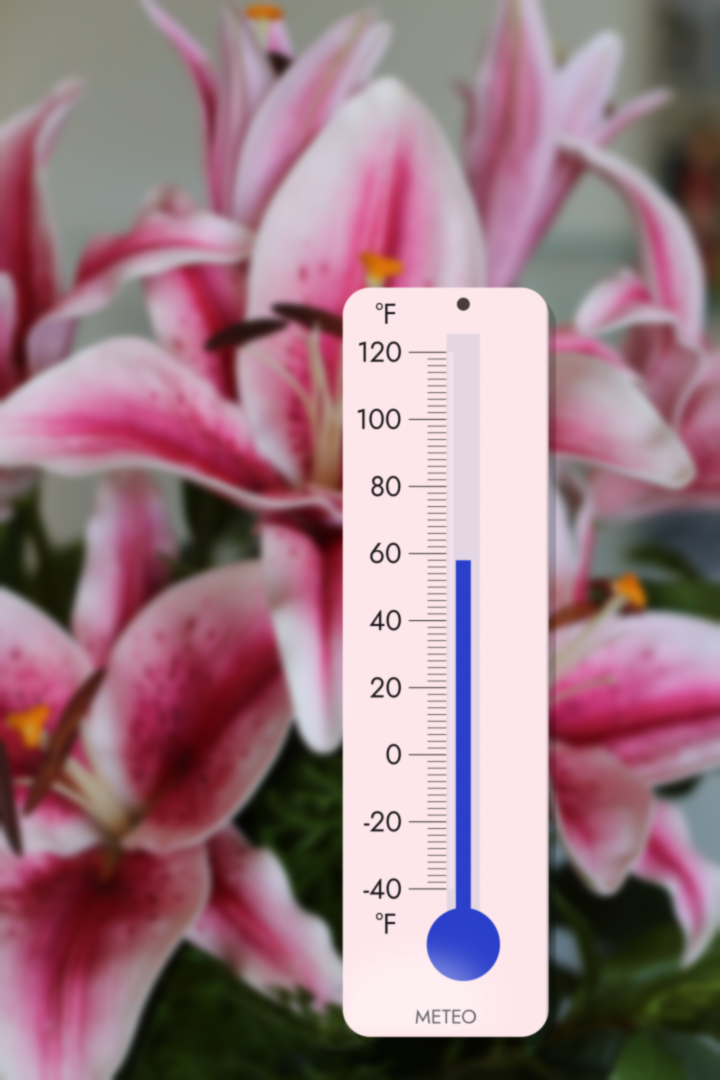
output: **58** °F
